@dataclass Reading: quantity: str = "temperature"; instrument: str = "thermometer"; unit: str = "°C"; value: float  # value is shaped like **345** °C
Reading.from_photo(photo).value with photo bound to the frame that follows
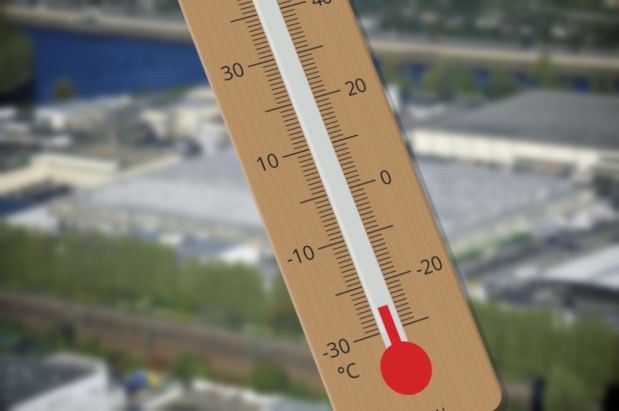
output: **-25** °C
